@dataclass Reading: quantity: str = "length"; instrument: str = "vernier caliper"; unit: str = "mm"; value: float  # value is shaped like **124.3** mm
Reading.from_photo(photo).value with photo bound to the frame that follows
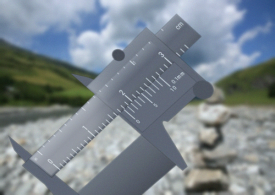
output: **17.8** mm
